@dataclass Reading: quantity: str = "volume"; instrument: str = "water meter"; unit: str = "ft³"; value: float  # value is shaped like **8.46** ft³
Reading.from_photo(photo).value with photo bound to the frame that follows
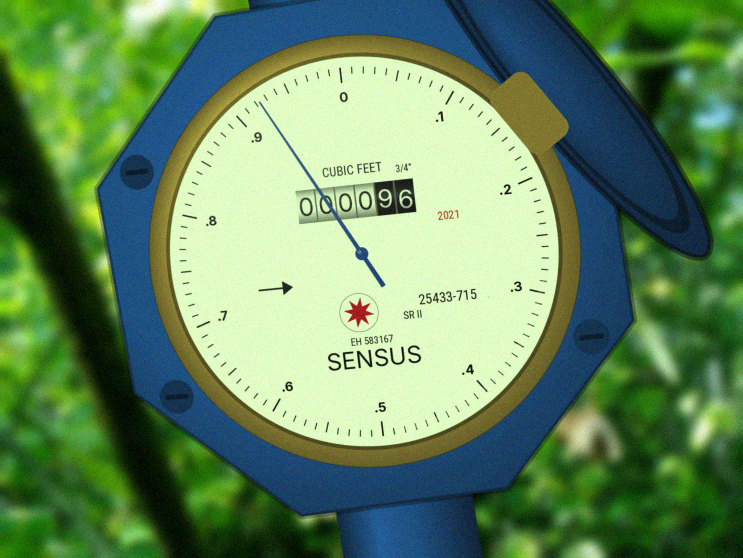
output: **95.92** ft³
